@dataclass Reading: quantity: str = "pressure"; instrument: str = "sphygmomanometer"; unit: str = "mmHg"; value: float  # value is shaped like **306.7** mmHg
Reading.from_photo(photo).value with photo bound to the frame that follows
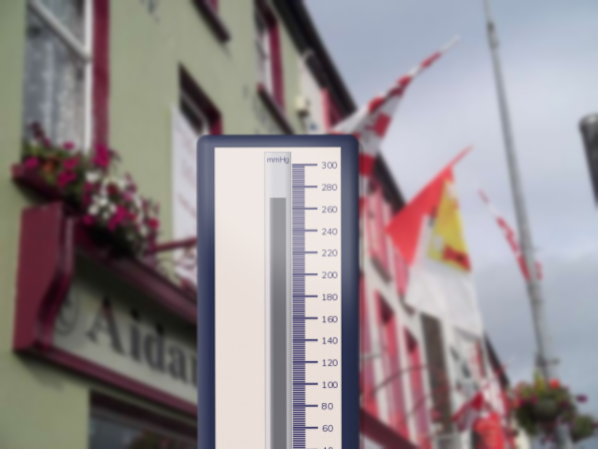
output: **270** mmHg
